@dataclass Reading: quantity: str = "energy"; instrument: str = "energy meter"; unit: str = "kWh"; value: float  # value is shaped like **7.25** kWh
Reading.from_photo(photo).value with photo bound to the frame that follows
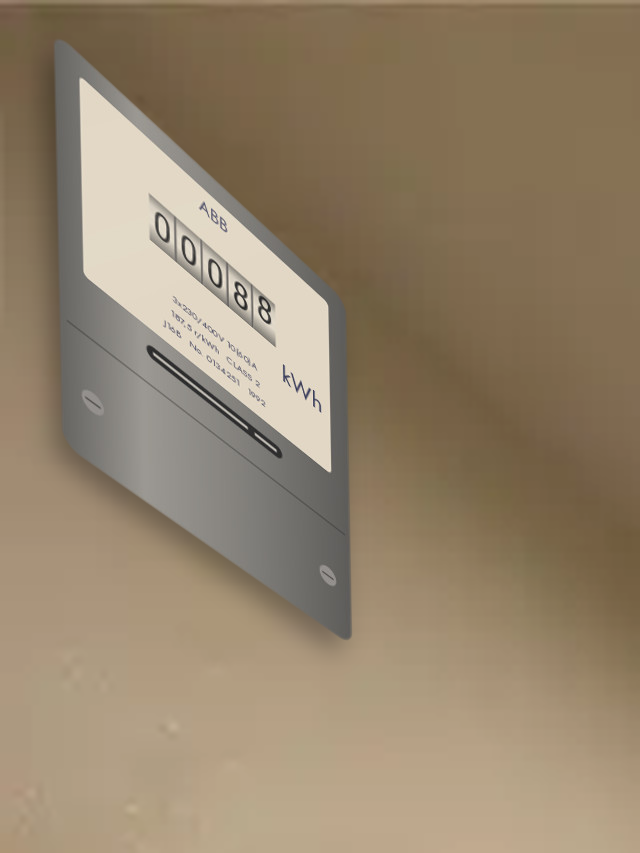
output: **88** kWh
